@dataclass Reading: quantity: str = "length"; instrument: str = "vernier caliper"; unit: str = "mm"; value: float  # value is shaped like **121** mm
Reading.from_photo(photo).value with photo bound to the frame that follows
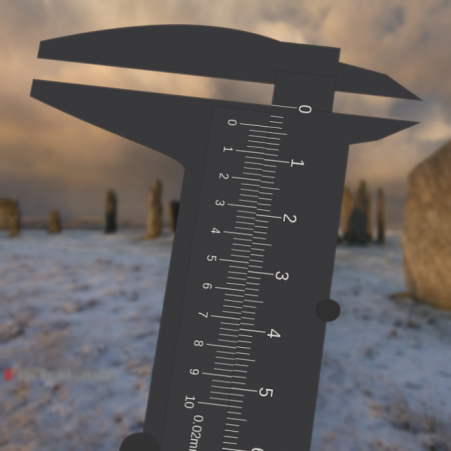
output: **4.0** mm
